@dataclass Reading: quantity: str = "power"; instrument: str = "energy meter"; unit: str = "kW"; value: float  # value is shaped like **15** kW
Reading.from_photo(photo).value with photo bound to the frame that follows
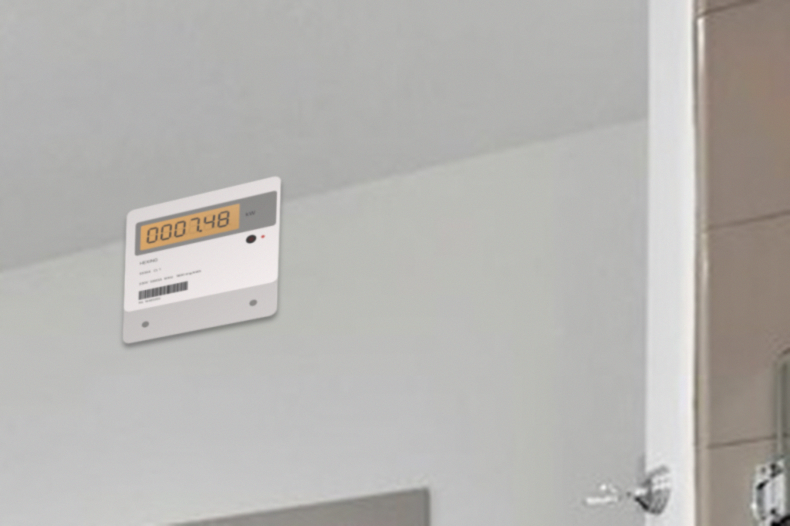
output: **7.48** kW
